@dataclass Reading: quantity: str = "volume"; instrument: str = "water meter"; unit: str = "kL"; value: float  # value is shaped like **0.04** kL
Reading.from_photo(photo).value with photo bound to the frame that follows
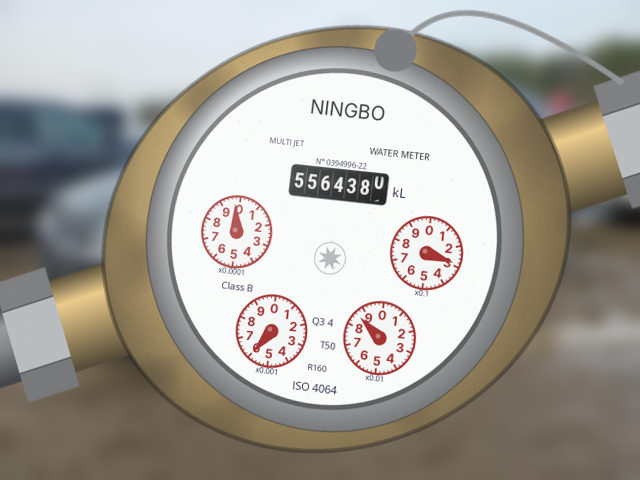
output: **5564380.2859** kL
